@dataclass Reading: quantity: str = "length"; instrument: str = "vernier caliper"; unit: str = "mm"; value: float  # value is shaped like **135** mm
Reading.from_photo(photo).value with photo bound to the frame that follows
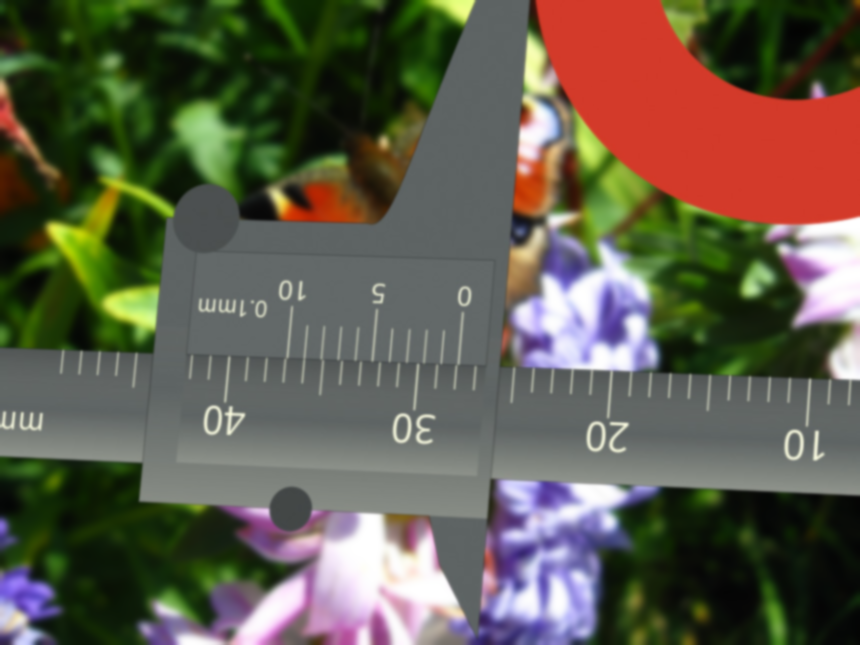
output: **27.9** mm
